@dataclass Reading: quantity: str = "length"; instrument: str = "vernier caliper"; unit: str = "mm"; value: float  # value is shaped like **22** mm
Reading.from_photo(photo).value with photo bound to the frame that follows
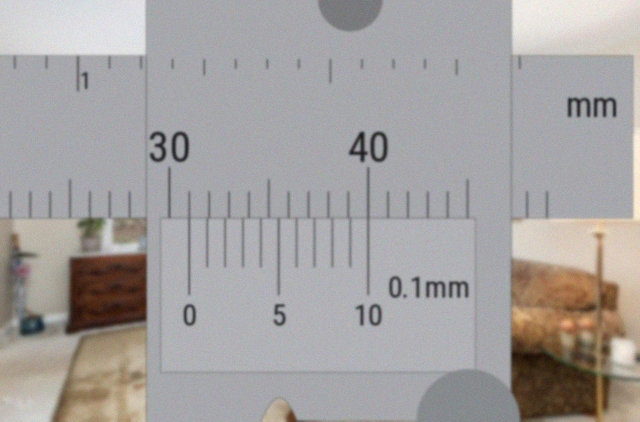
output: **31.0** mm
